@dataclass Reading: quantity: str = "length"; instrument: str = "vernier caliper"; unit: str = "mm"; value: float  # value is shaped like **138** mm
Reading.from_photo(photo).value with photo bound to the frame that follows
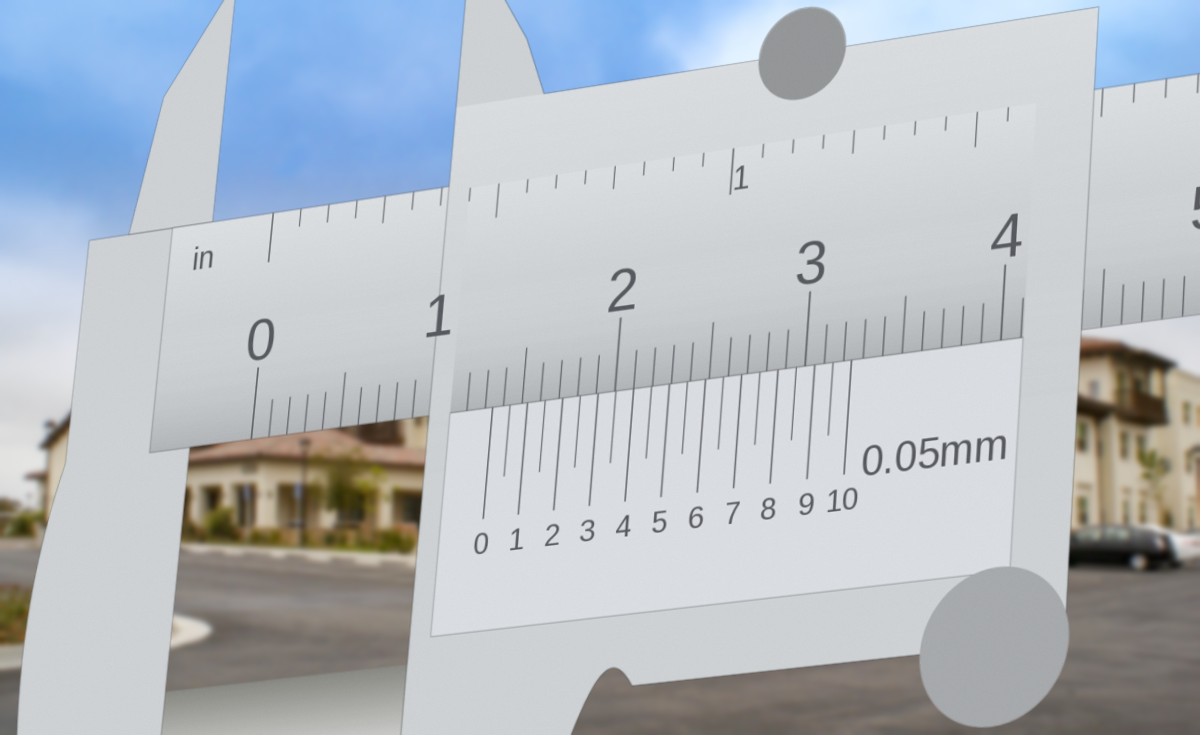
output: **13.4** mm
